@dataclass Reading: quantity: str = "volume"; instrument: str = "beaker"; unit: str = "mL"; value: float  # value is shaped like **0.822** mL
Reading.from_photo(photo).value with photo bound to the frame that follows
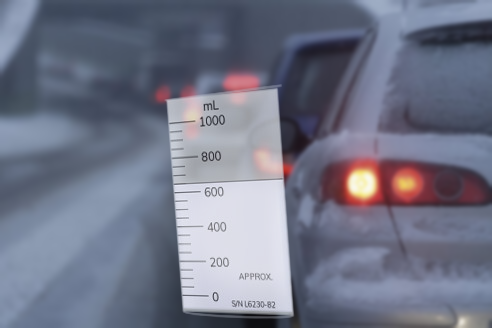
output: **650** mL
